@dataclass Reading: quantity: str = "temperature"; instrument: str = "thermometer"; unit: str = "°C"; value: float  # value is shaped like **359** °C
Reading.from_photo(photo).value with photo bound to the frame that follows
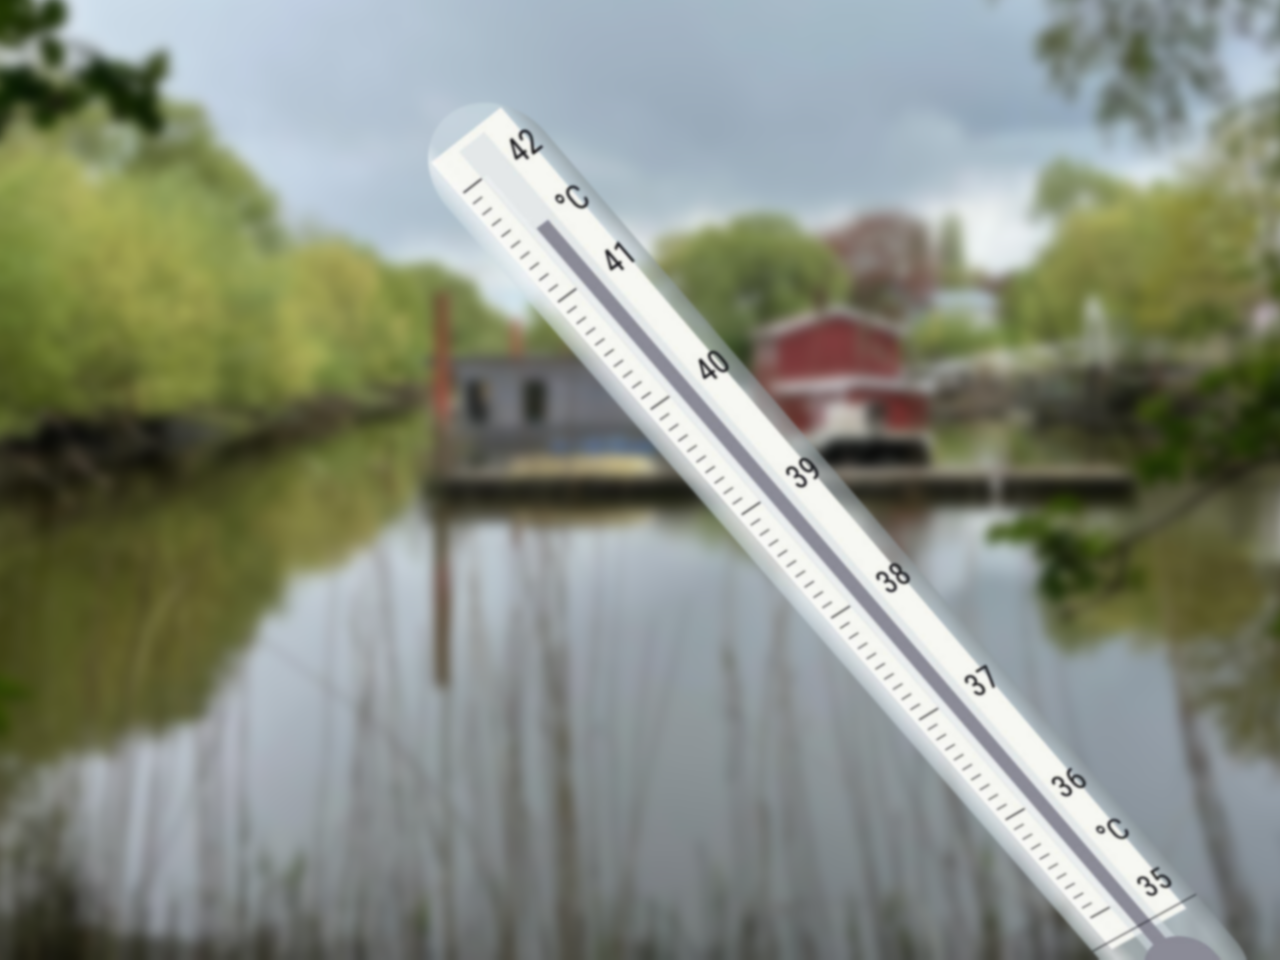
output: **41.5** °C
